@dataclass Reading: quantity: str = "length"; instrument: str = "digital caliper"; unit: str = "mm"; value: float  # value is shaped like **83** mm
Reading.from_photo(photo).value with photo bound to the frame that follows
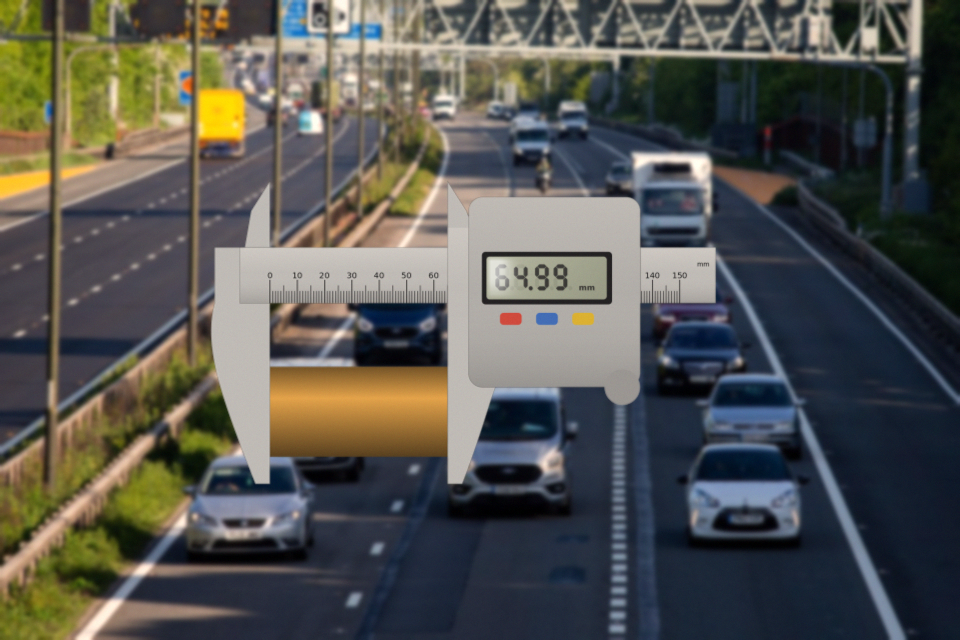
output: **64.99** mm
